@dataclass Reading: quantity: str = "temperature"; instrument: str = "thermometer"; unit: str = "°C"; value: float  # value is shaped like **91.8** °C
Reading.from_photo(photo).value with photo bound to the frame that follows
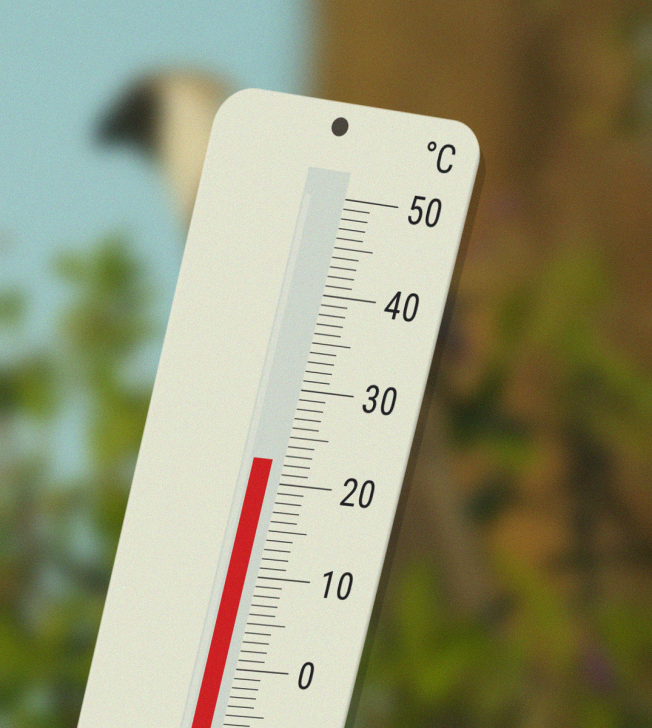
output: **22.5** °C
